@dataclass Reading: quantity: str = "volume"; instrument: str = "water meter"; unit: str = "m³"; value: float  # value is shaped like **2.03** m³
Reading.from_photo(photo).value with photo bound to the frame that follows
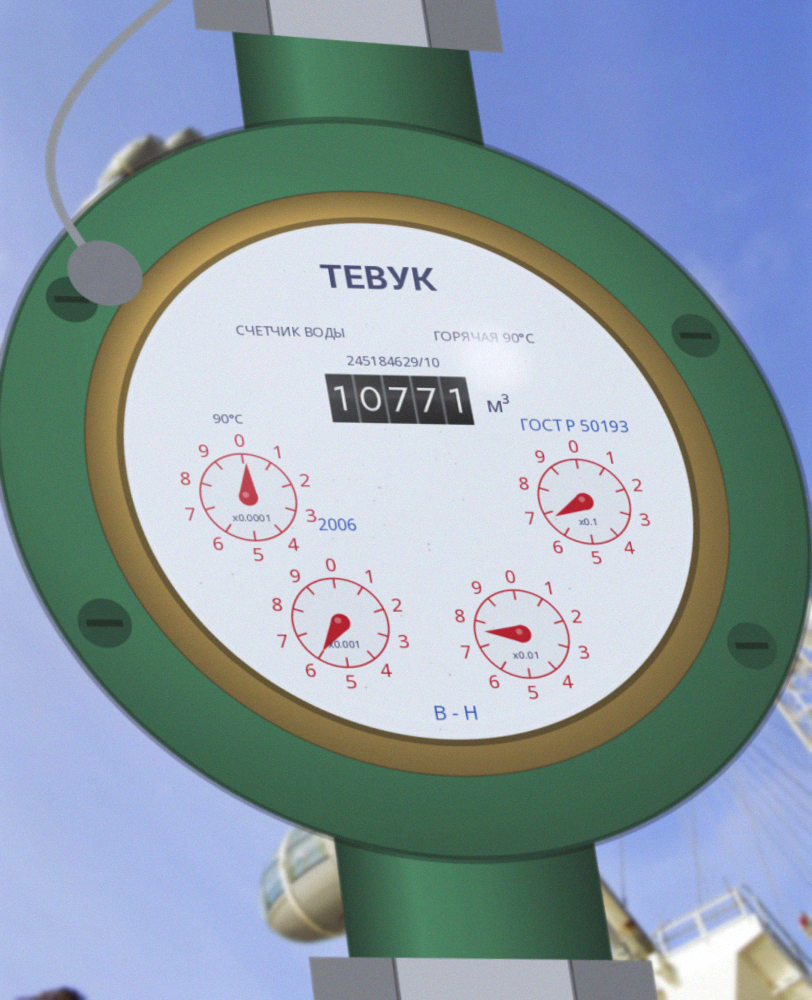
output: **10771.6760** m³
